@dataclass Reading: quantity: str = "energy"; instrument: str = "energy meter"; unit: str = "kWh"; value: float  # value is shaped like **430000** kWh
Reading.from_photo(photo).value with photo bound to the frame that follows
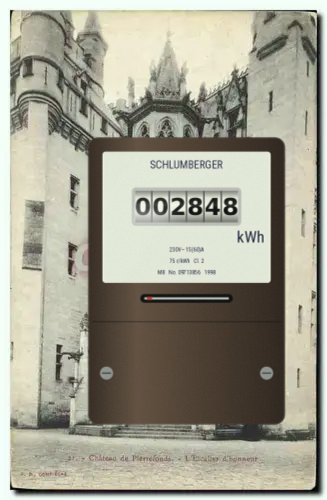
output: **2848** kWh
